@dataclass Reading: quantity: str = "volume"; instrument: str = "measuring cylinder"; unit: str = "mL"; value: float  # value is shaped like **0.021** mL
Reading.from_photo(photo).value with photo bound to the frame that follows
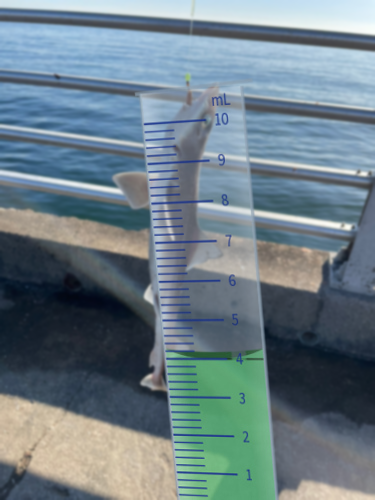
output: **4** mL
